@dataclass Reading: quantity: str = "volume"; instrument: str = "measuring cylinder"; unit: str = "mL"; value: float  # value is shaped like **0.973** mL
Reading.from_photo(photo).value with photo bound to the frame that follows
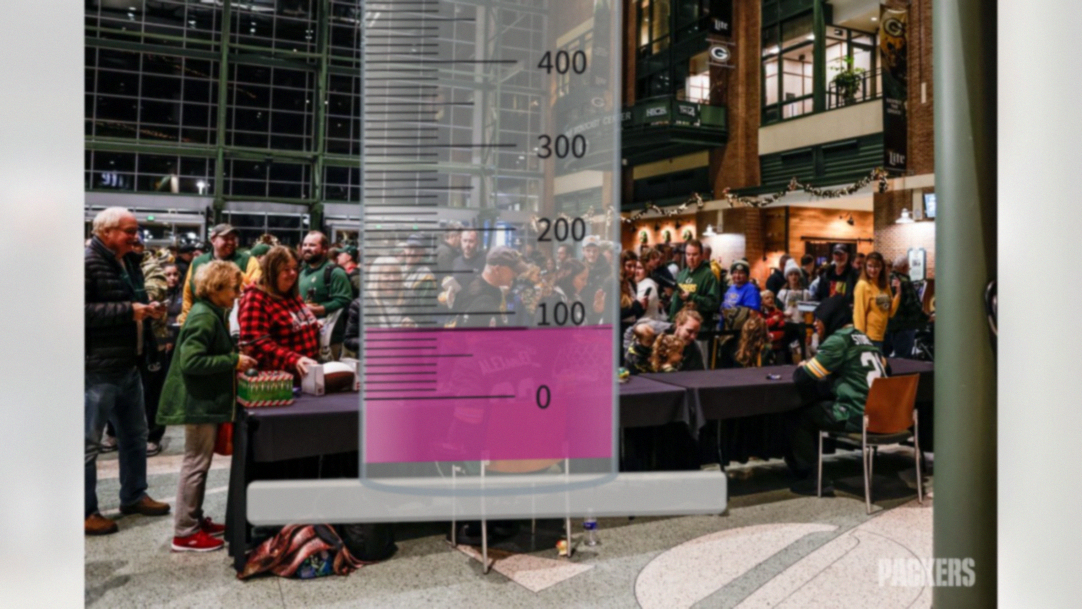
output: **80** mL
